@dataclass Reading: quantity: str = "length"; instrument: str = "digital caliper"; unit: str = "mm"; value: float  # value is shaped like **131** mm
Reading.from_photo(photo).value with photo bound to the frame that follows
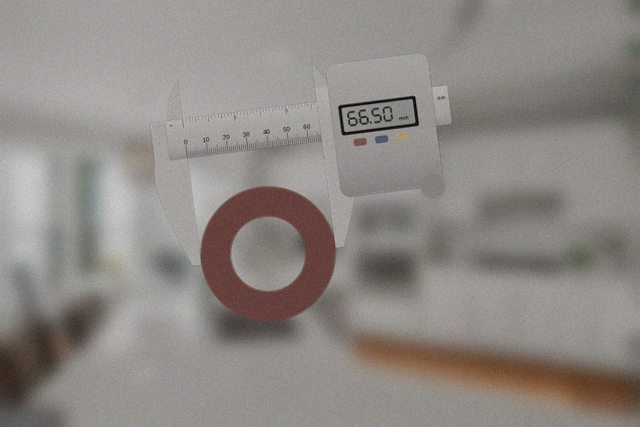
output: **66.50** mm
